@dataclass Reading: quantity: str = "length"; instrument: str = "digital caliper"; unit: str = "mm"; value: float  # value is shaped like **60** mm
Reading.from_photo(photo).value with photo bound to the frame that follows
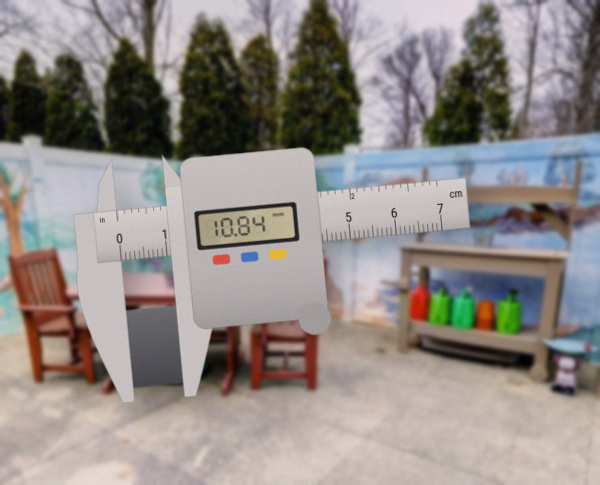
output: **10.84** mm
